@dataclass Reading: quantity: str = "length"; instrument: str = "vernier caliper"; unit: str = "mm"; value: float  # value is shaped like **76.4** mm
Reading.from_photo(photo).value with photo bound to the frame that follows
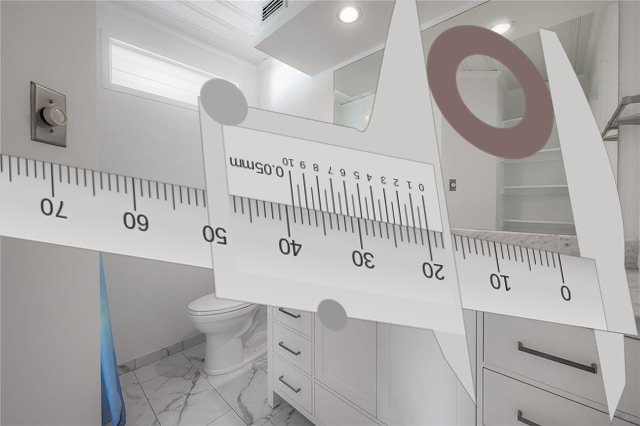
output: **20.0** mm
